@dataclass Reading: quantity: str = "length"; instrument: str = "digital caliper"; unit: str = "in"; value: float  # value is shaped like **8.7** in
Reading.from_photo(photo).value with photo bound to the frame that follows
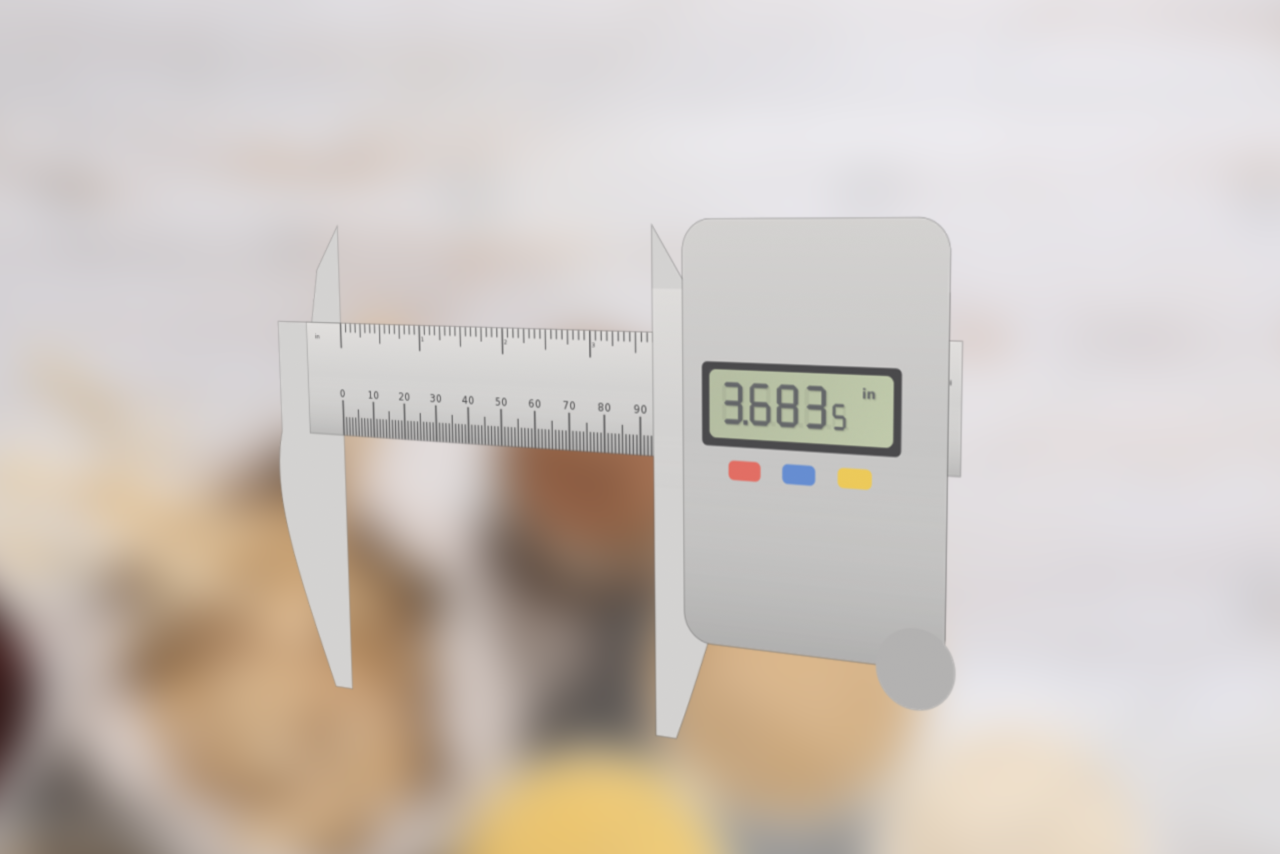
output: **3.6835** in
